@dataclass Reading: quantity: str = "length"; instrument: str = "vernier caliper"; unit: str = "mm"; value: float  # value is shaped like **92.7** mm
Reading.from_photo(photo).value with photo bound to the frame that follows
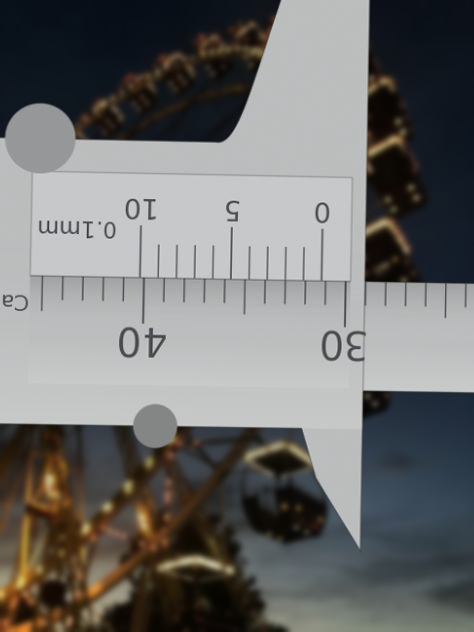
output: **31.2** mm
